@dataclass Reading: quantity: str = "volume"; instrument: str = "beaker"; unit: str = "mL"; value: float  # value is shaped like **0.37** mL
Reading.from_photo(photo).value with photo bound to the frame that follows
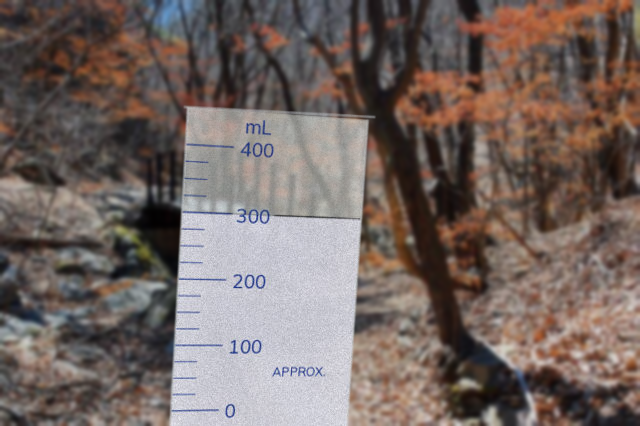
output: **300** mL
